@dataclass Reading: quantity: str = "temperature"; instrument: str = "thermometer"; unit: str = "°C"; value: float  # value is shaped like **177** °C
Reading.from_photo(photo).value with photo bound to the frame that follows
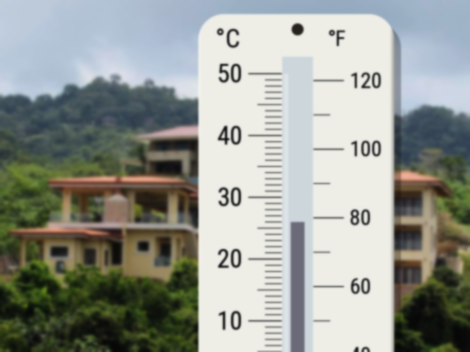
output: **26** °C
